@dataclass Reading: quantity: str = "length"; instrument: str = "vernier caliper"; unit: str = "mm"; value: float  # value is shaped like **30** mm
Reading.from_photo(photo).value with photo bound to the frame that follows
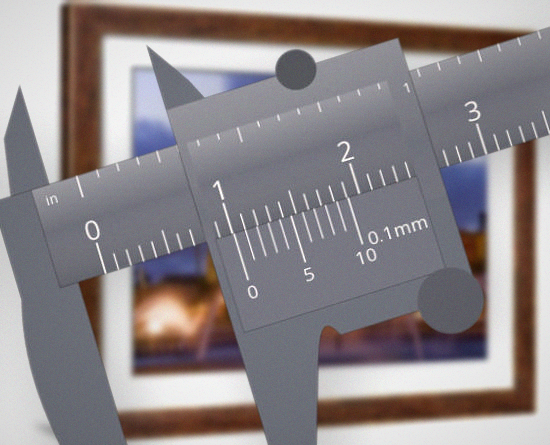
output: **10.1** mm
